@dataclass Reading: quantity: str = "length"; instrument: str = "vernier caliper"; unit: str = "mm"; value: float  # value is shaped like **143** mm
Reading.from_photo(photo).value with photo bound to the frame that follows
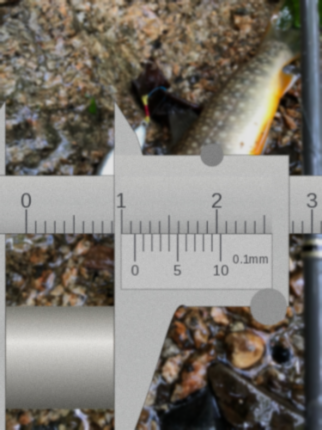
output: **11.4** mm
